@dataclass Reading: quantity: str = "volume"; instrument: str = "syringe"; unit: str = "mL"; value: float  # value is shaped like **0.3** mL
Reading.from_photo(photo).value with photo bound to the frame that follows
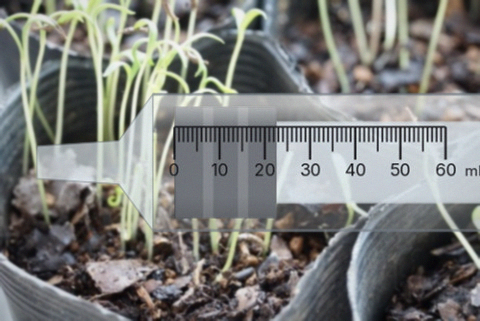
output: **0** mL
